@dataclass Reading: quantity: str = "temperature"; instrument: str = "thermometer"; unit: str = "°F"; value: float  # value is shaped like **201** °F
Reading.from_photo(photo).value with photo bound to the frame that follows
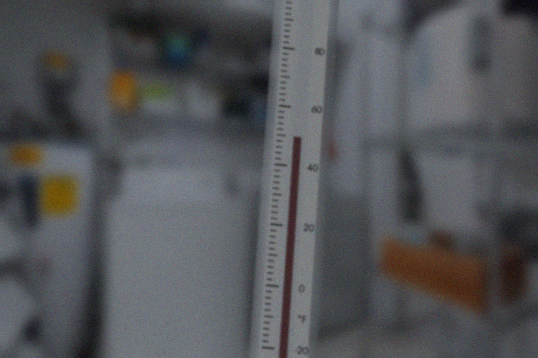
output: **50** °F
